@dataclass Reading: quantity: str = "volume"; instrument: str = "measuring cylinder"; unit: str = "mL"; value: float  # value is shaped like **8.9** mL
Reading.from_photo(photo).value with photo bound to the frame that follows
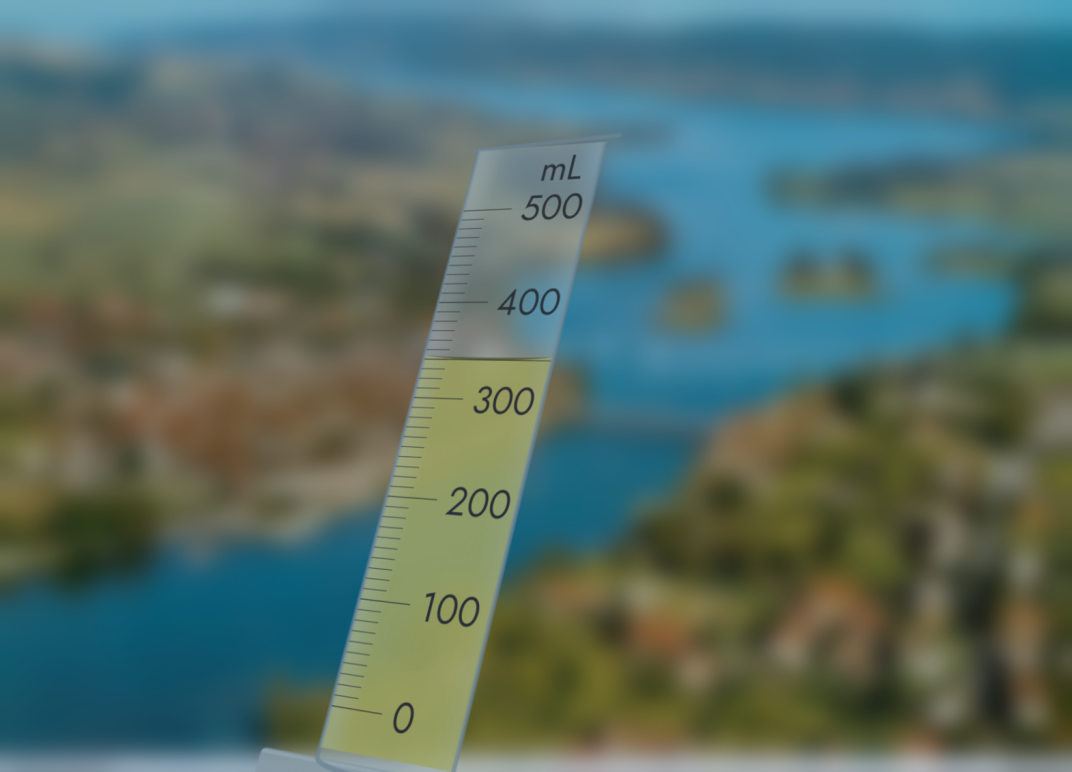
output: **340** mL
